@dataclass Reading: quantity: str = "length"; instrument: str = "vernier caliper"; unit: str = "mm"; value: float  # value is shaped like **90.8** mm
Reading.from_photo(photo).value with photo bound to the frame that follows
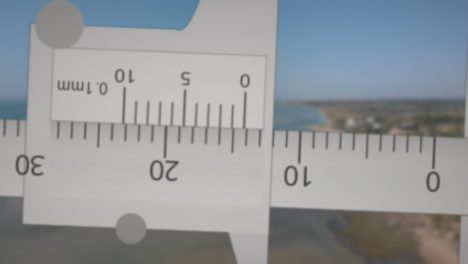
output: **14.2** mm
